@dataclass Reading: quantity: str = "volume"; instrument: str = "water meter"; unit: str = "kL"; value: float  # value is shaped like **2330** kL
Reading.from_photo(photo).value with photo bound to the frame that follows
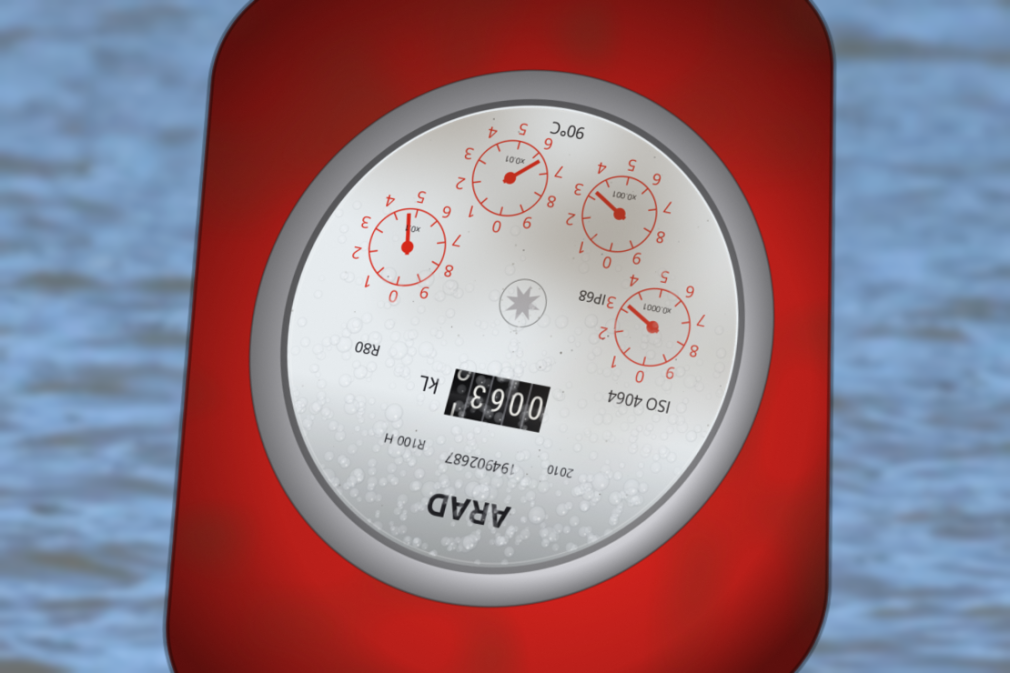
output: **631.4633** kL
